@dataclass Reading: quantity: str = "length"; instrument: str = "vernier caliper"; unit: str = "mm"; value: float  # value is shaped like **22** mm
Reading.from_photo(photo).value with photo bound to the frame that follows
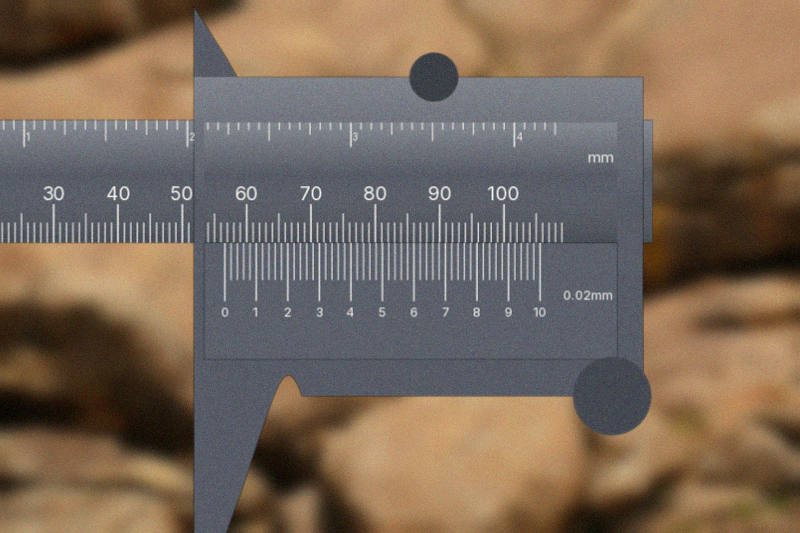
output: **56.6** mm
